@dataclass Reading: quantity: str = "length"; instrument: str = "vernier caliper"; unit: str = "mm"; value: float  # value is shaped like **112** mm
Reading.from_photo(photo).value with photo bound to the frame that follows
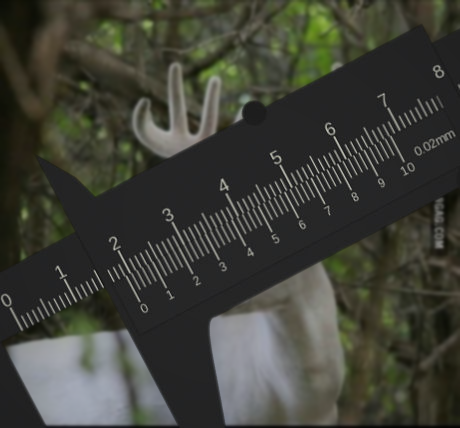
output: **19.2** mm
